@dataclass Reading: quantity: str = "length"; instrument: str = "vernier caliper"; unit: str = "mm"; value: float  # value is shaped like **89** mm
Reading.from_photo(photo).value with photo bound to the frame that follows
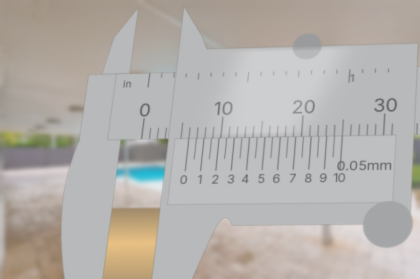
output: **6.0** mm
